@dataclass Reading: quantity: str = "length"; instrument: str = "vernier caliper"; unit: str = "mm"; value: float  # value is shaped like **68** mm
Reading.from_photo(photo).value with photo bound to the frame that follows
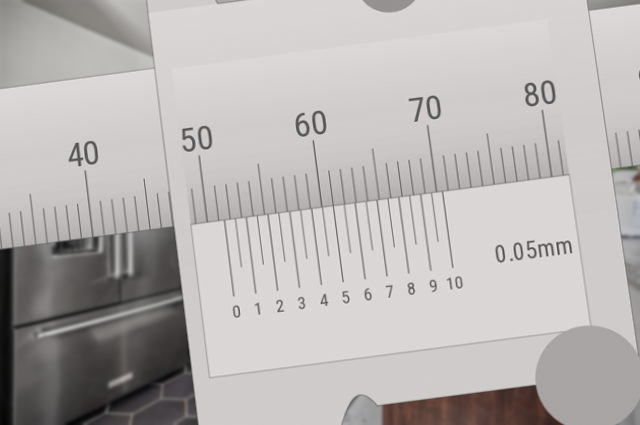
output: **51.5** mm
